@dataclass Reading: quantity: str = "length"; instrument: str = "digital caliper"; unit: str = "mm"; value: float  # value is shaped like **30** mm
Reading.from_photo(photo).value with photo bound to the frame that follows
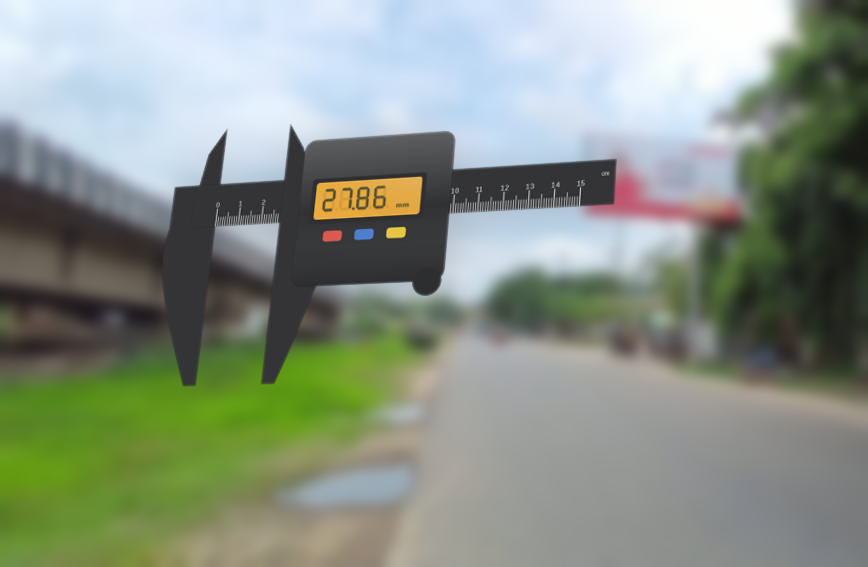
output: **27.86** mm
